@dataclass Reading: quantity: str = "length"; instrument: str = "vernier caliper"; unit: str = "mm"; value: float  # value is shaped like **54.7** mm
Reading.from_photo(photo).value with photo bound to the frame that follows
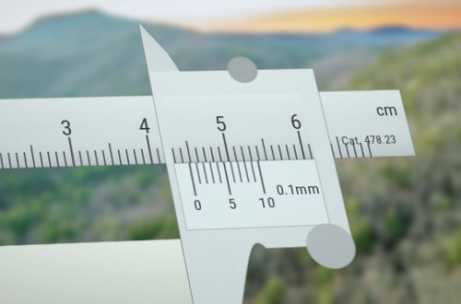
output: **44.8** mm
